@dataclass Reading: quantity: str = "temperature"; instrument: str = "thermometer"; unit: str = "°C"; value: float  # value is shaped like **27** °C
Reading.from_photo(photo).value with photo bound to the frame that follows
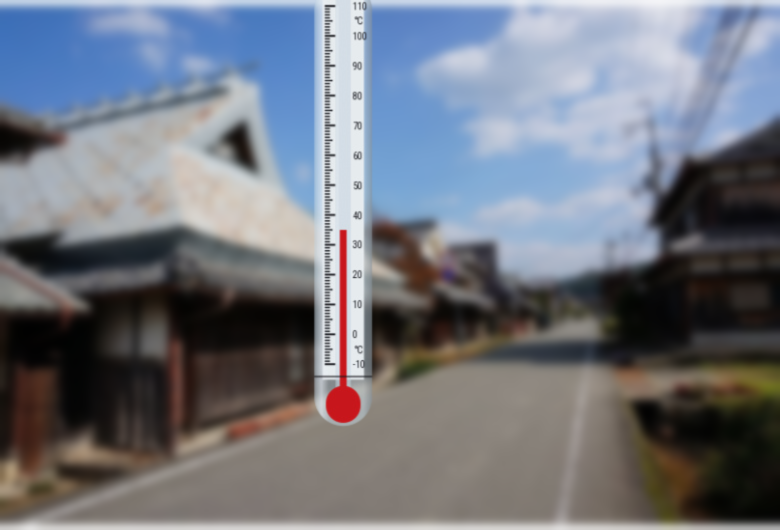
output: **35** °C
